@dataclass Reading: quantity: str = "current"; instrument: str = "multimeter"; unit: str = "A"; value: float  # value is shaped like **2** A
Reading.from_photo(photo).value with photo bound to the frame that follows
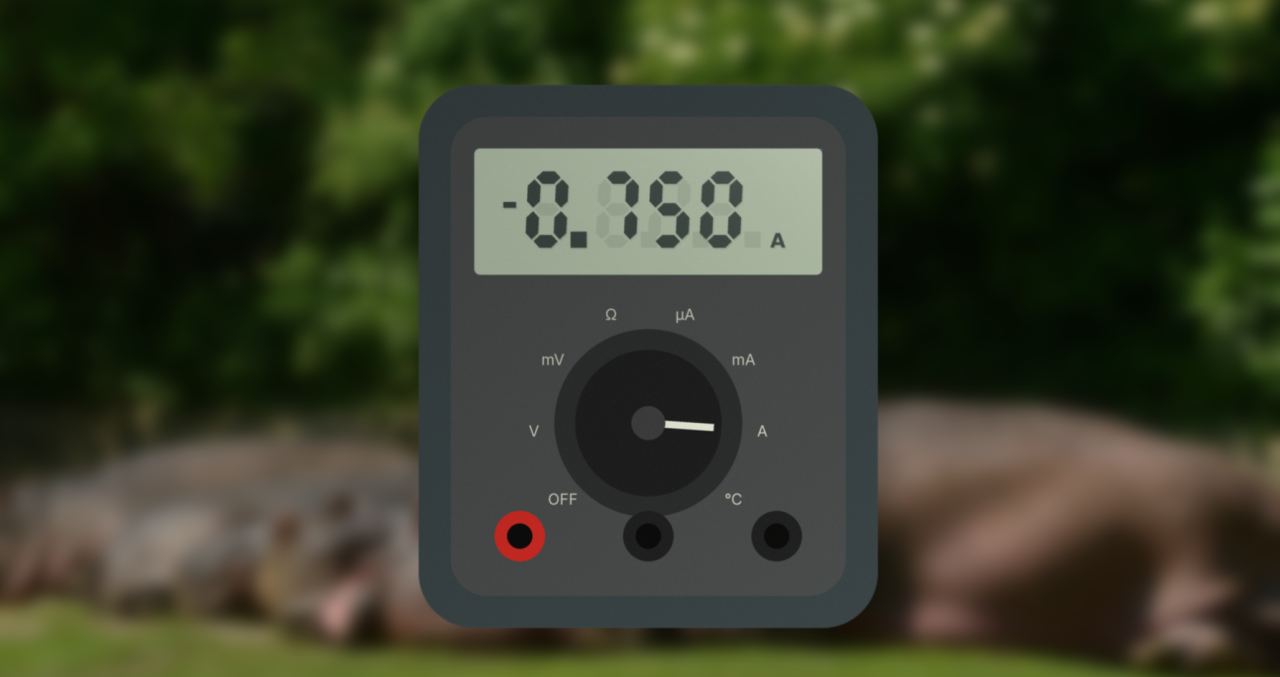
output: **-0.750** A
